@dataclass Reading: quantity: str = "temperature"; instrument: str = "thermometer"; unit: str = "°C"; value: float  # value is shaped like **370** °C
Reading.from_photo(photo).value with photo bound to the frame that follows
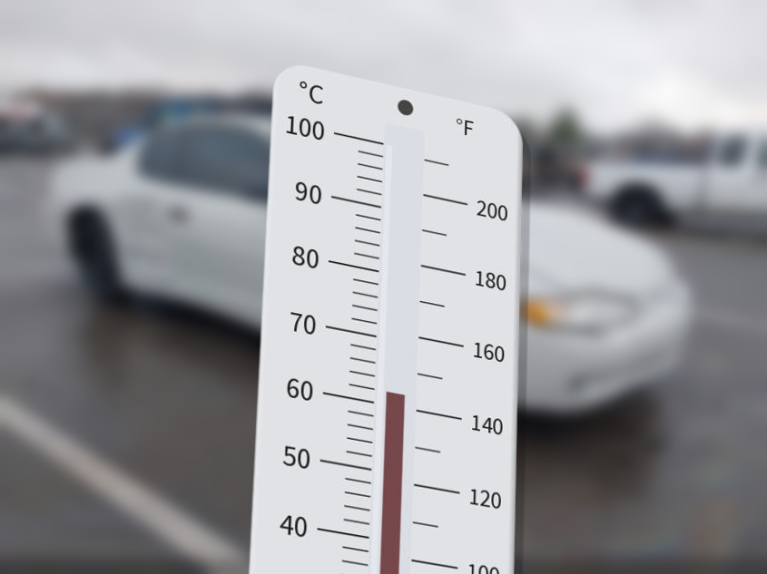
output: **62** °C
